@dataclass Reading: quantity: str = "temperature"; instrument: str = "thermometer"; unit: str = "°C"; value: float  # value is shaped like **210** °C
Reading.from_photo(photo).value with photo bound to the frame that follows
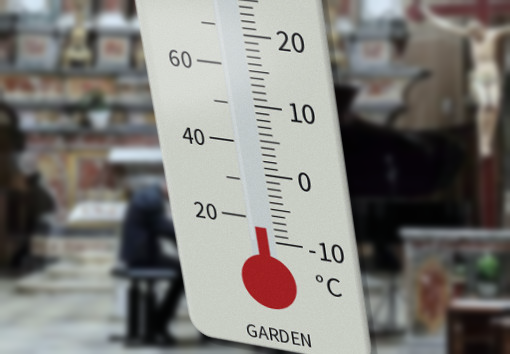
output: **-8** °C
